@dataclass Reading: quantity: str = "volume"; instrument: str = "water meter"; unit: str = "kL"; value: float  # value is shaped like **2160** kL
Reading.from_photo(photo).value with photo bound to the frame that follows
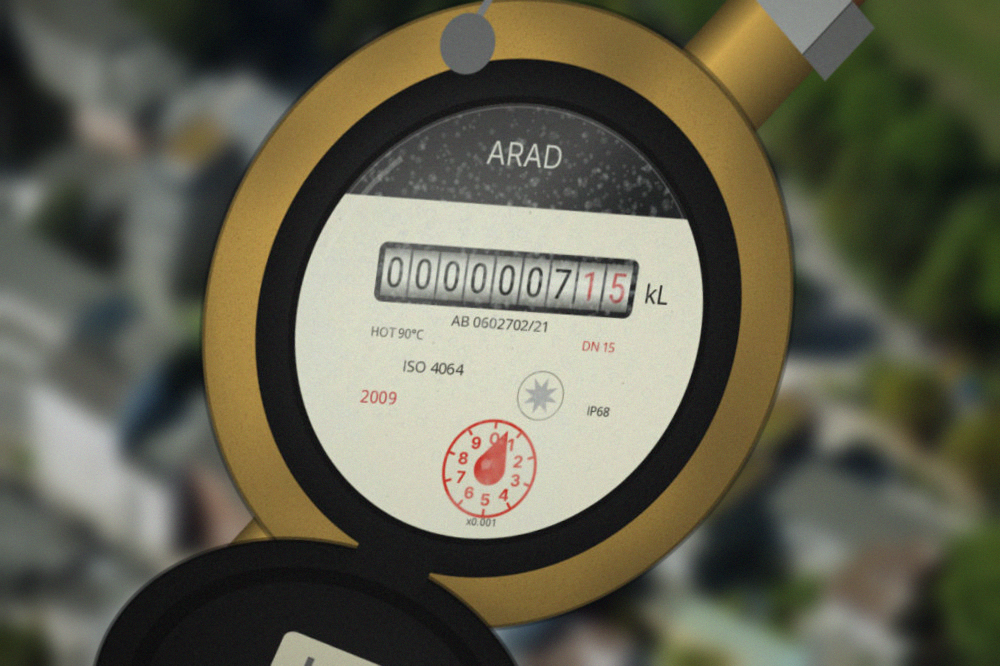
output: **7.150** kL
